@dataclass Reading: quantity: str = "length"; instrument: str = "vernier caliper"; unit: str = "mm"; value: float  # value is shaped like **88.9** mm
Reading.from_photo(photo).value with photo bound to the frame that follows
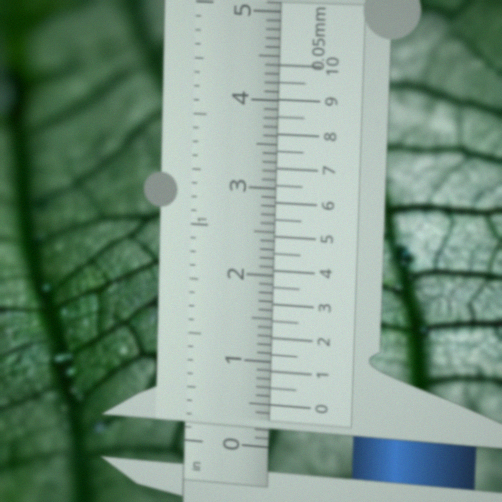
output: **5.0** mm
